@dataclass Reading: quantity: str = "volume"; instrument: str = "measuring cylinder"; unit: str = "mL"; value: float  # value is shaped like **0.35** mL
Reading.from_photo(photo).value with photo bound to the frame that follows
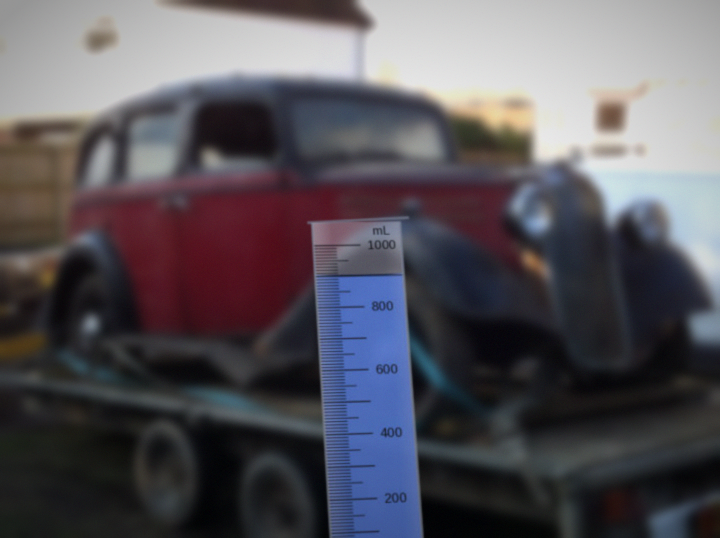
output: **900** mL
